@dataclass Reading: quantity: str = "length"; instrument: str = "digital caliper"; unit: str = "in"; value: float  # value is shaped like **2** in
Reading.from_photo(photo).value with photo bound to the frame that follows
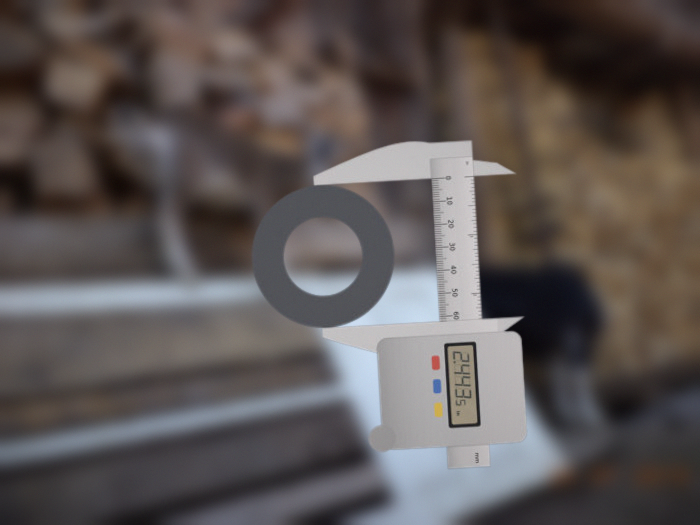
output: **2.4435** in
